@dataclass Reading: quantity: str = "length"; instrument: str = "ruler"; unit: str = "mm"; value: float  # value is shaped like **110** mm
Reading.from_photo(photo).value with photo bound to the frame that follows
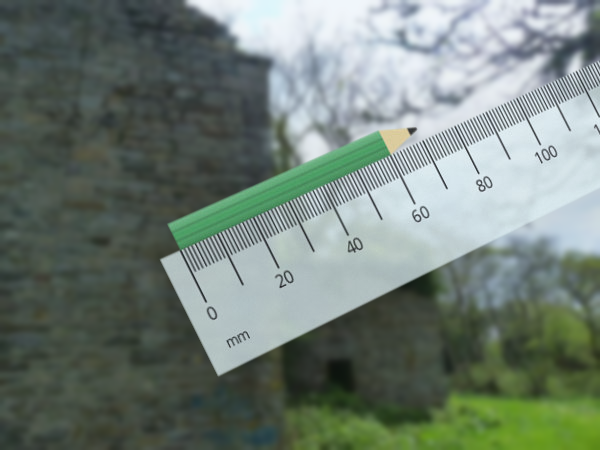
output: **70** mm
